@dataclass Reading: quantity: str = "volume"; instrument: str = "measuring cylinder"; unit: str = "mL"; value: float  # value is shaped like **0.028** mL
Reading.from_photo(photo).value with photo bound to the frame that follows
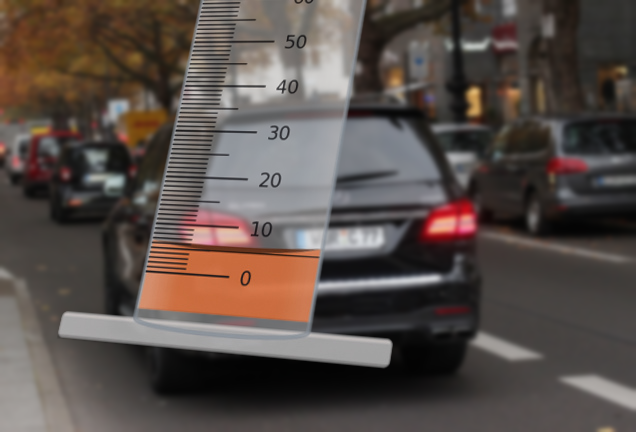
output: **5** mL
